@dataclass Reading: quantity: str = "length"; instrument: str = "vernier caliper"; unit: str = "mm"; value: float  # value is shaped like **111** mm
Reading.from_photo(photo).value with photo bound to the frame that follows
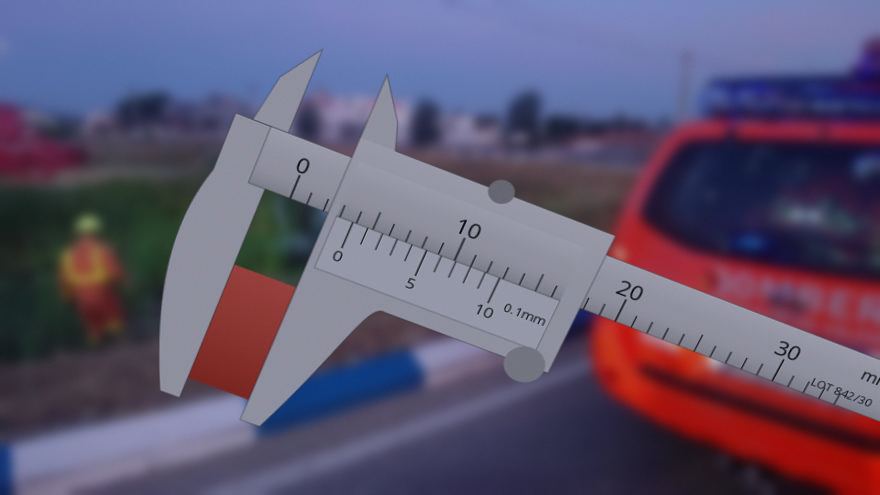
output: **3.8** mm
